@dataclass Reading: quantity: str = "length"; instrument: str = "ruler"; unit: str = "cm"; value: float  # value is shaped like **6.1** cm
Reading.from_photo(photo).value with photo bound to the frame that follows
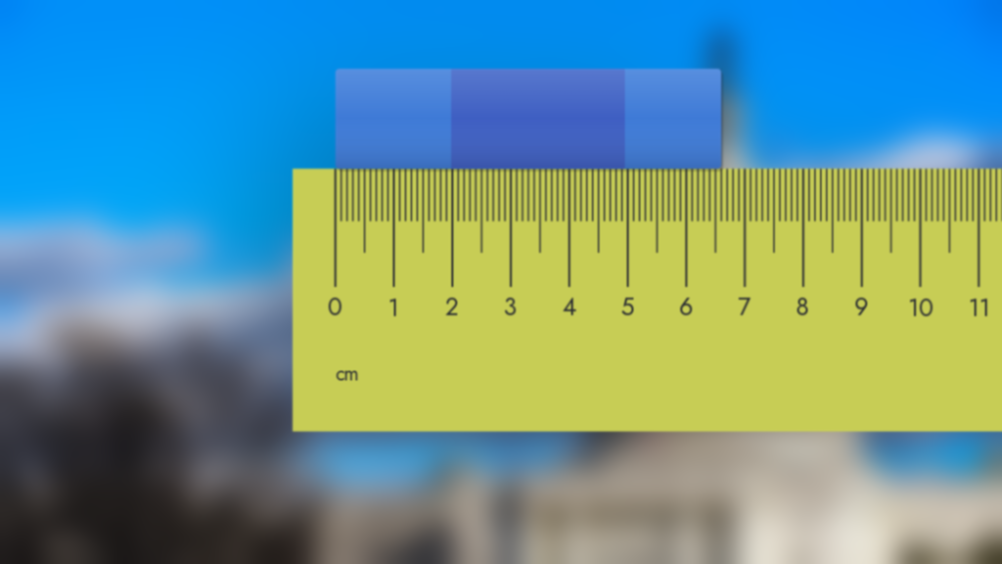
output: **6.6** cm
